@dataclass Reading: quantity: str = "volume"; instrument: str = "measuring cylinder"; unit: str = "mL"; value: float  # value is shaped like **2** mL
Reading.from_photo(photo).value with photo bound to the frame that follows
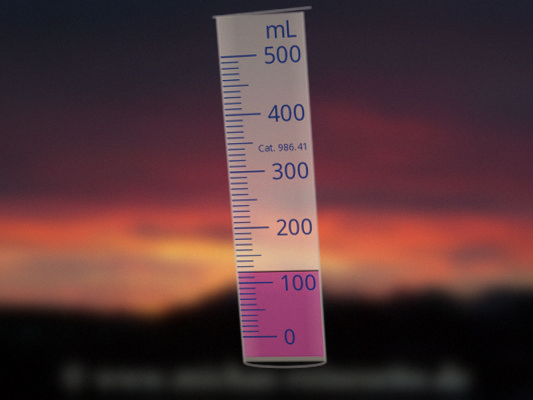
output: **120** mL
